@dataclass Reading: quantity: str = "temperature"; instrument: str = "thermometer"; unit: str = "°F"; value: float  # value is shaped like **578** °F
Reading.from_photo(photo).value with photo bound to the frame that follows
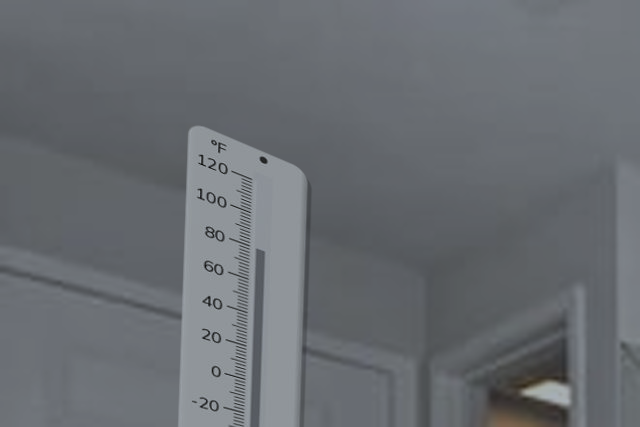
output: **80** °F
